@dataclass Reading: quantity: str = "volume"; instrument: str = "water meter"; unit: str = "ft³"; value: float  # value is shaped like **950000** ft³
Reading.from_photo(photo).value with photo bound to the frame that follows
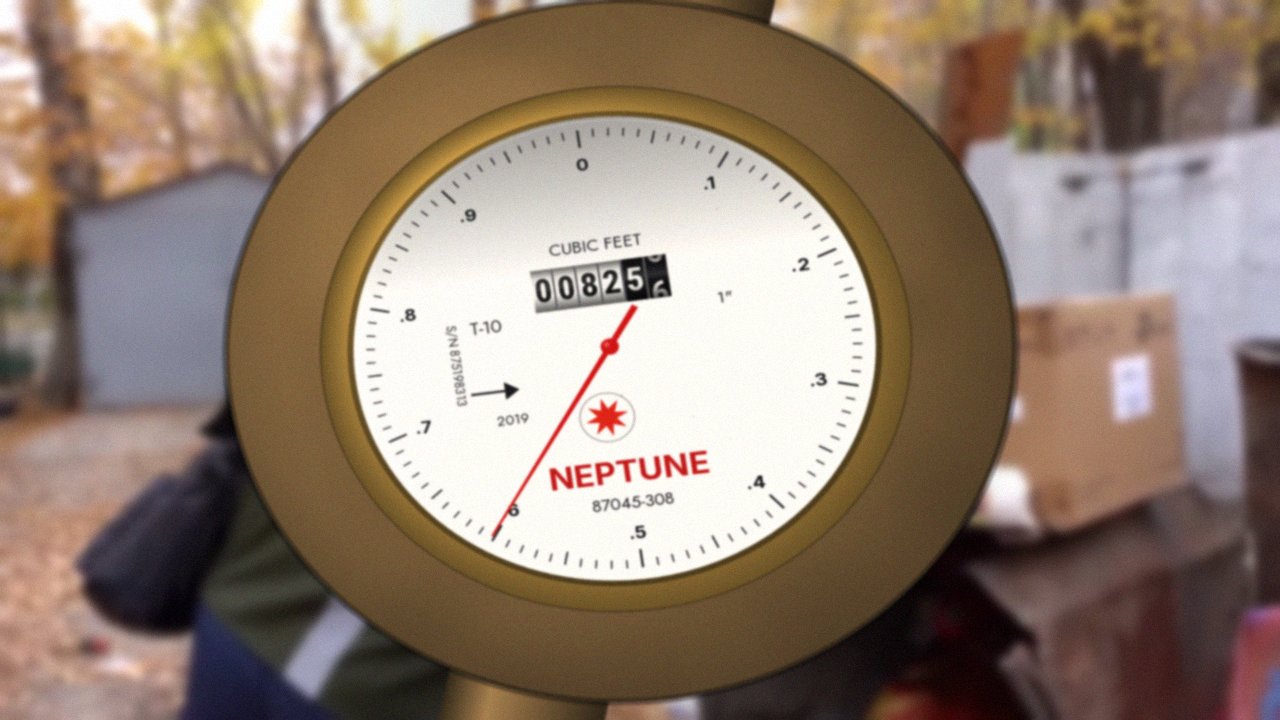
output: **8255.60** ft³
